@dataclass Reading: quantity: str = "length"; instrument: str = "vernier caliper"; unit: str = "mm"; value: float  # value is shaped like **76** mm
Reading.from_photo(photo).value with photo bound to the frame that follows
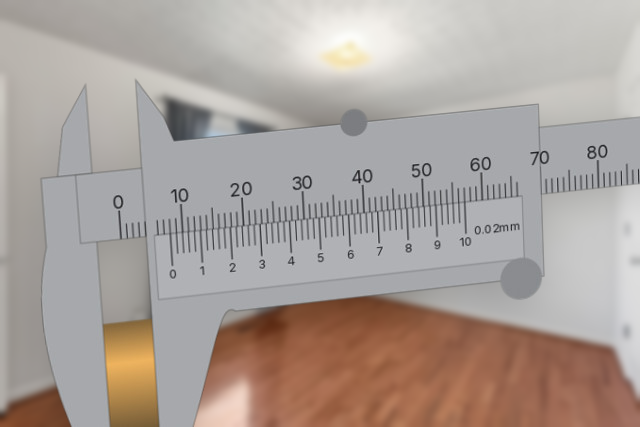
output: **8.0** mm
